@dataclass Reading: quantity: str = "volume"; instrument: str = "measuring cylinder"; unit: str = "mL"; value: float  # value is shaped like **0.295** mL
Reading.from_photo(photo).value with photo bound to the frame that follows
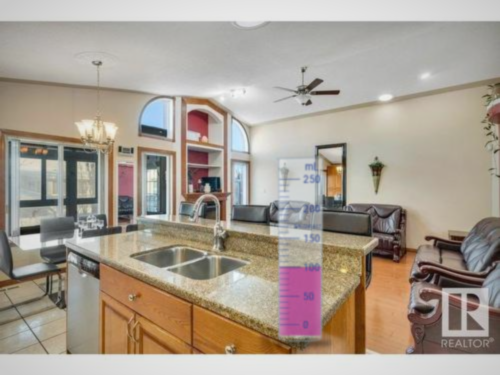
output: **100** mL
